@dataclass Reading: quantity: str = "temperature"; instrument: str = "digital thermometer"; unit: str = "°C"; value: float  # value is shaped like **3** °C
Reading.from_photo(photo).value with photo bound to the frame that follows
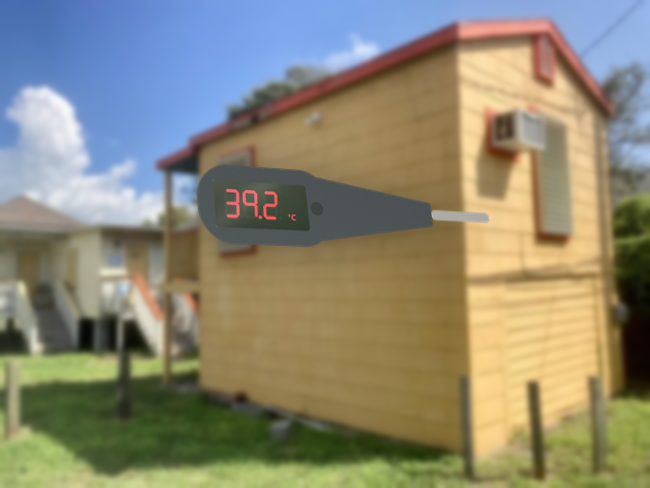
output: **39.2** °C
